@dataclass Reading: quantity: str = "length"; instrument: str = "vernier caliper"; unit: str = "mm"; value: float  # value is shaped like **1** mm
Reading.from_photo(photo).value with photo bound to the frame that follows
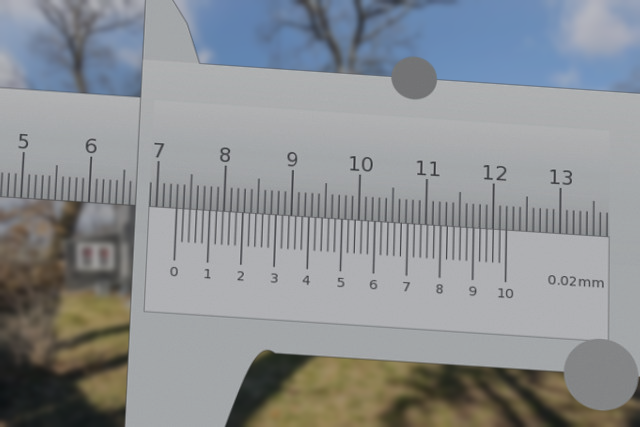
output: **73.0** mm
